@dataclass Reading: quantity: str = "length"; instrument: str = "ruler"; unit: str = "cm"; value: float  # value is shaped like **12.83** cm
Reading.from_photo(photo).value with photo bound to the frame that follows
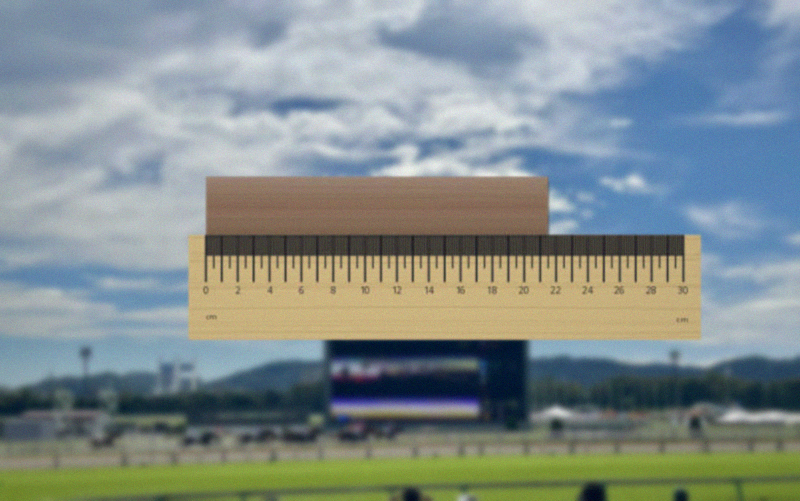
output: **21.5** cm
